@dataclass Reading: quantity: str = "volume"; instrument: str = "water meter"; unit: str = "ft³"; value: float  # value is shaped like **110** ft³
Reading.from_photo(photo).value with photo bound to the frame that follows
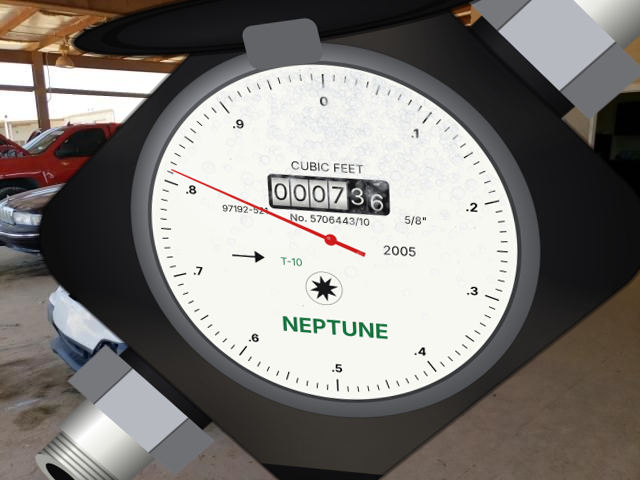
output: **735.81** ft³
